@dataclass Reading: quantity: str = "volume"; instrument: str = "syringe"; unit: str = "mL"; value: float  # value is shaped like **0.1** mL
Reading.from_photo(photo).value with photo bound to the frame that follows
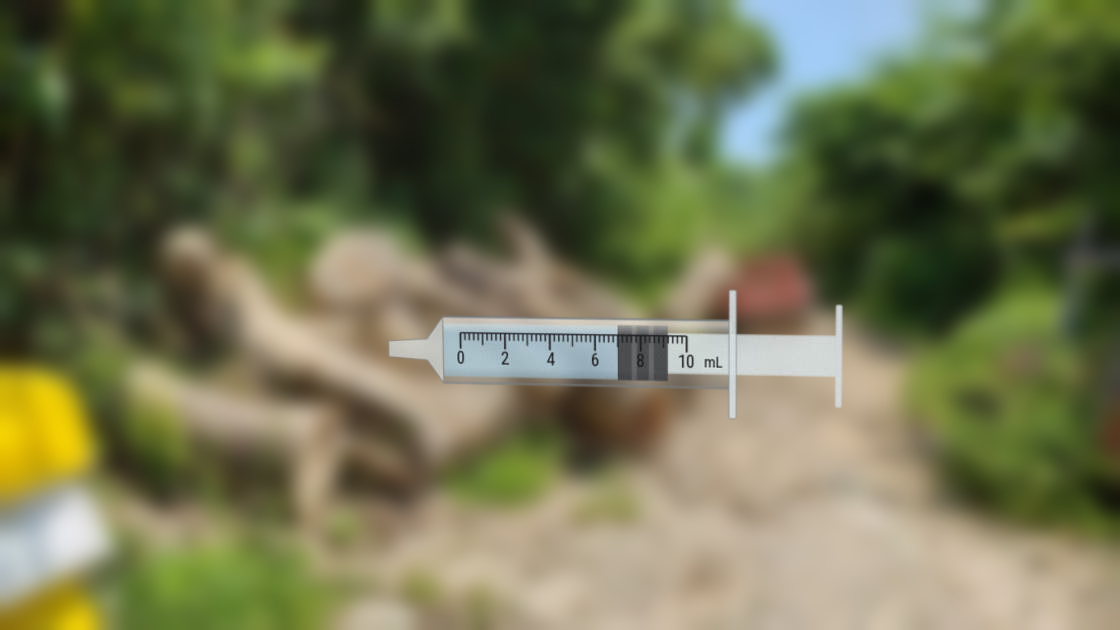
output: **7** mL
